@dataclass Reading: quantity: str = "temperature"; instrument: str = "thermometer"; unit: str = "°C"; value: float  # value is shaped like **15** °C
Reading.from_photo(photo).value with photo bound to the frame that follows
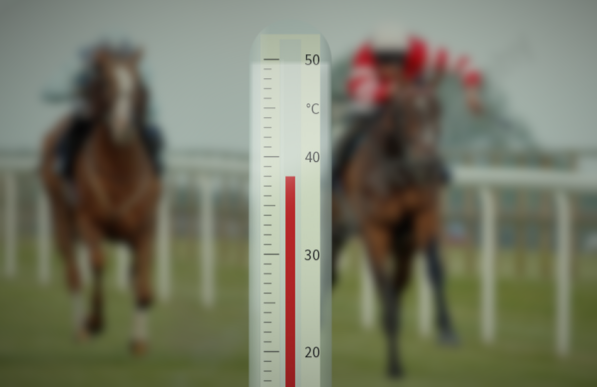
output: **38** °C
